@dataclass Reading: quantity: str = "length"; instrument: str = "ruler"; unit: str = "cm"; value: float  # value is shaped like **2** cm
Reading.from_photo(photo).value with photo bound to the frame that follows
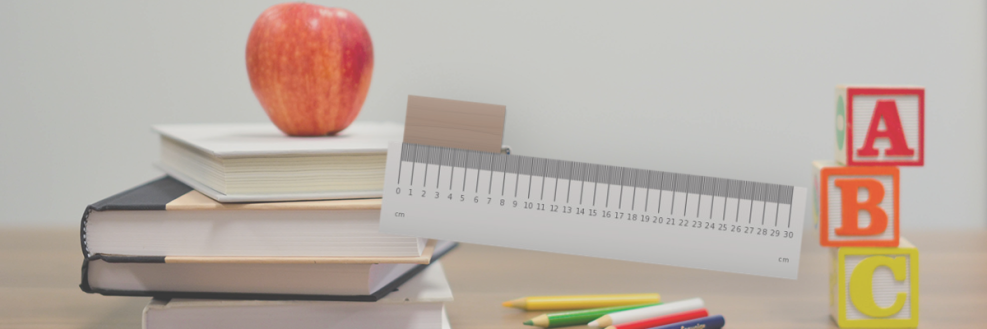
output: **7.5** cm
